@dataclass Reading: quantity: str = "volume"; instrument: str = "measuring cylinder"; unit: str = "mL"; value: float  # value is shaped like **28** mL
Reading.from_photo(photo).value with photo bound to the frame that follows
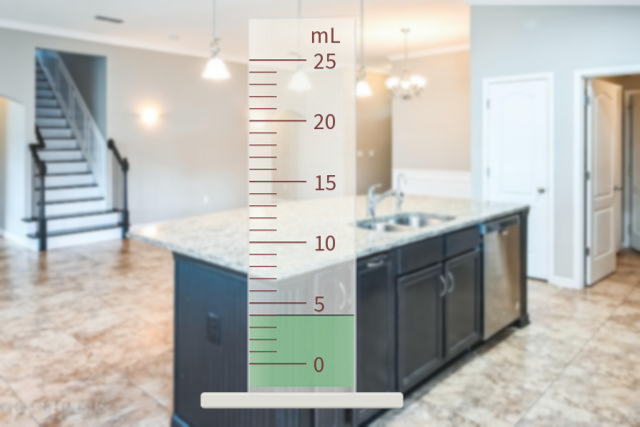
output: **4** mL
